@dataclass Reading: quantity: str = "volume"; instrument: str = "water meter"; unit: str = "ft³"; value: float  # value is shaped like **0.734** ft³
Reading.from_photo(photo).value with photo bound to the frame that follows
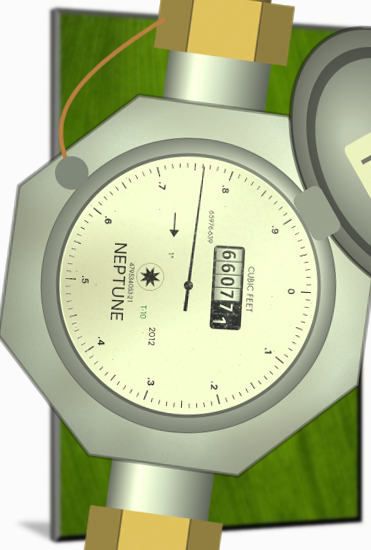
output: **660770.76** ft³
